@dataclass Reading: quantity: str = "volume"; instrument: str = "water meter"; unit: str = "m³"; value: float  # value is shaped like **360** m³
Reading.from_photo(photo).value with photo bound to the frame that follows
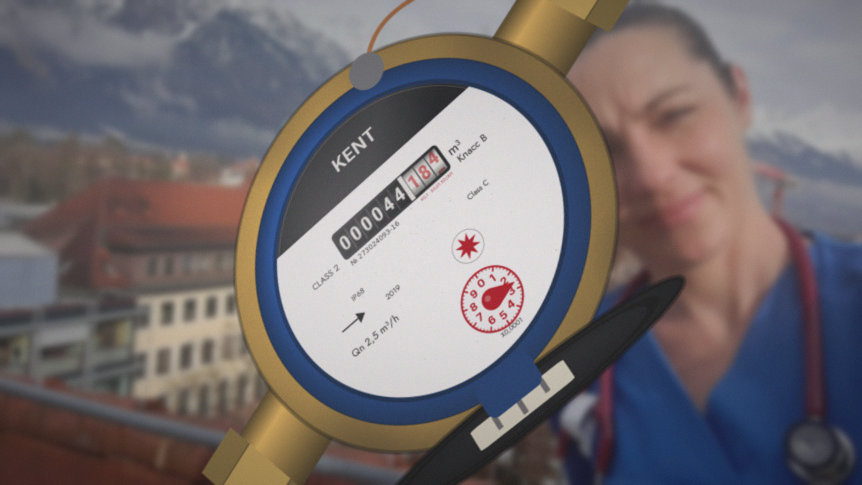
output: **44.1842** m³
